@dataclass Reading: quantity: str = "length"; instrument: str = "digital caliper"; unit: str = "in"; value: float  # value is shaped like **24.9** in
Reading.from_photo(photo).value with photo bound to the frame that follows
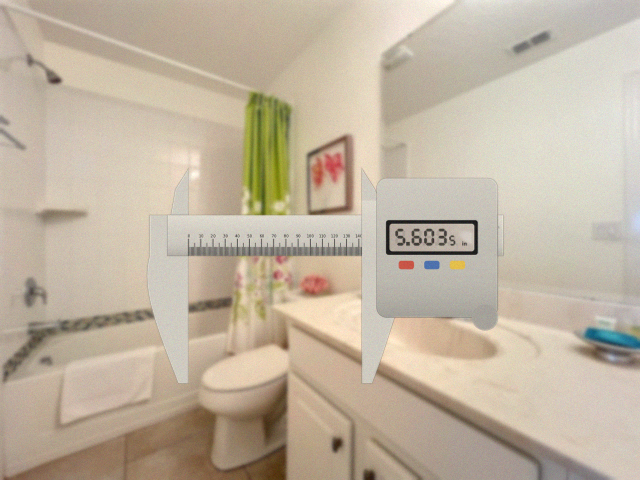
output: **5.6035** in
